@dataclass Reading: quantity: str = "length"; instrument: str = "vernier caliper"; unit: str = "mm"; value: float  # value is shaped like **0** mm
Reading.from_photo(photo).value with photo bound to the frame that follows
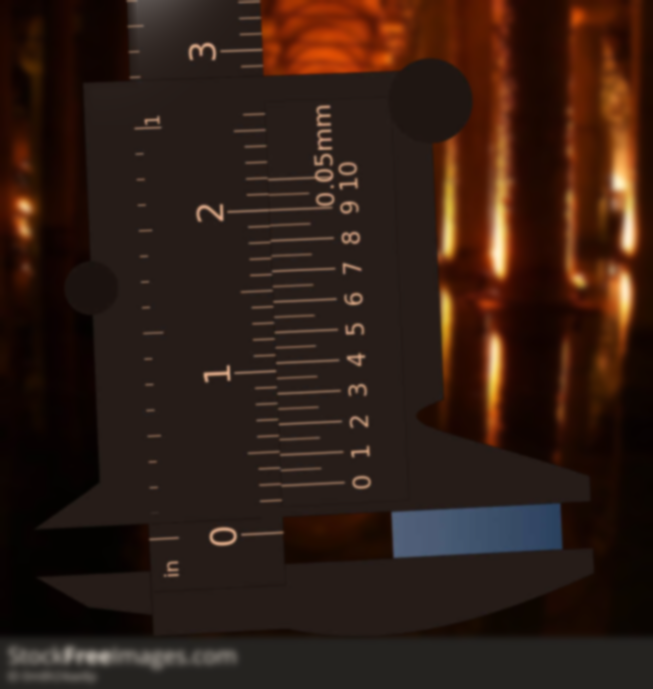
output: **2.9** mm
